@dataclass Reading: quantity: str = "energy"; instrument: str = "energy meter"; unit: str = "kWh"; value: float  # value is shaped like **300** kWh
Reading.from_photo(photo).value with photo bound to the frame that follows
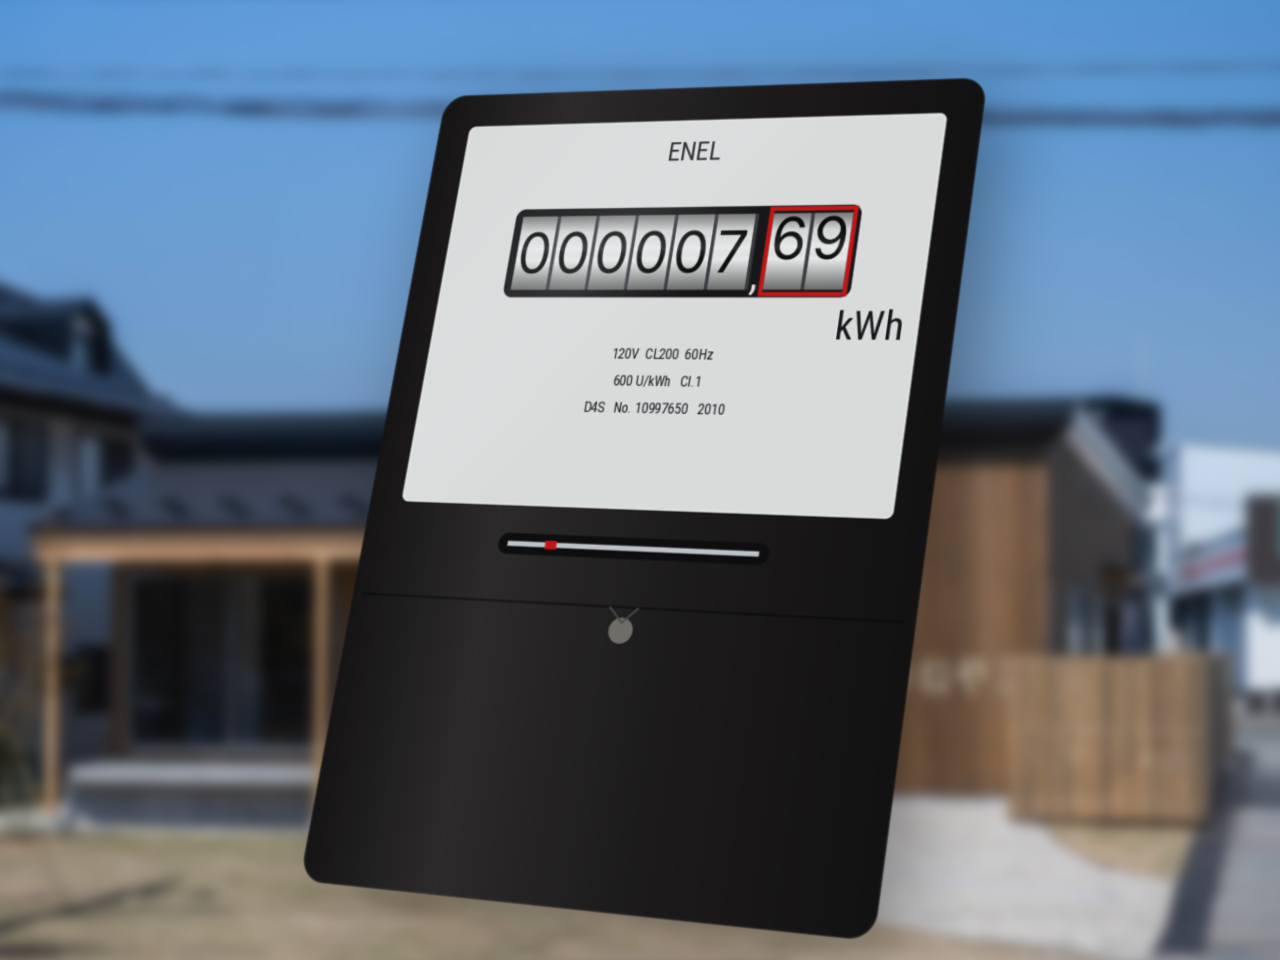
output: **7.69** kWh
